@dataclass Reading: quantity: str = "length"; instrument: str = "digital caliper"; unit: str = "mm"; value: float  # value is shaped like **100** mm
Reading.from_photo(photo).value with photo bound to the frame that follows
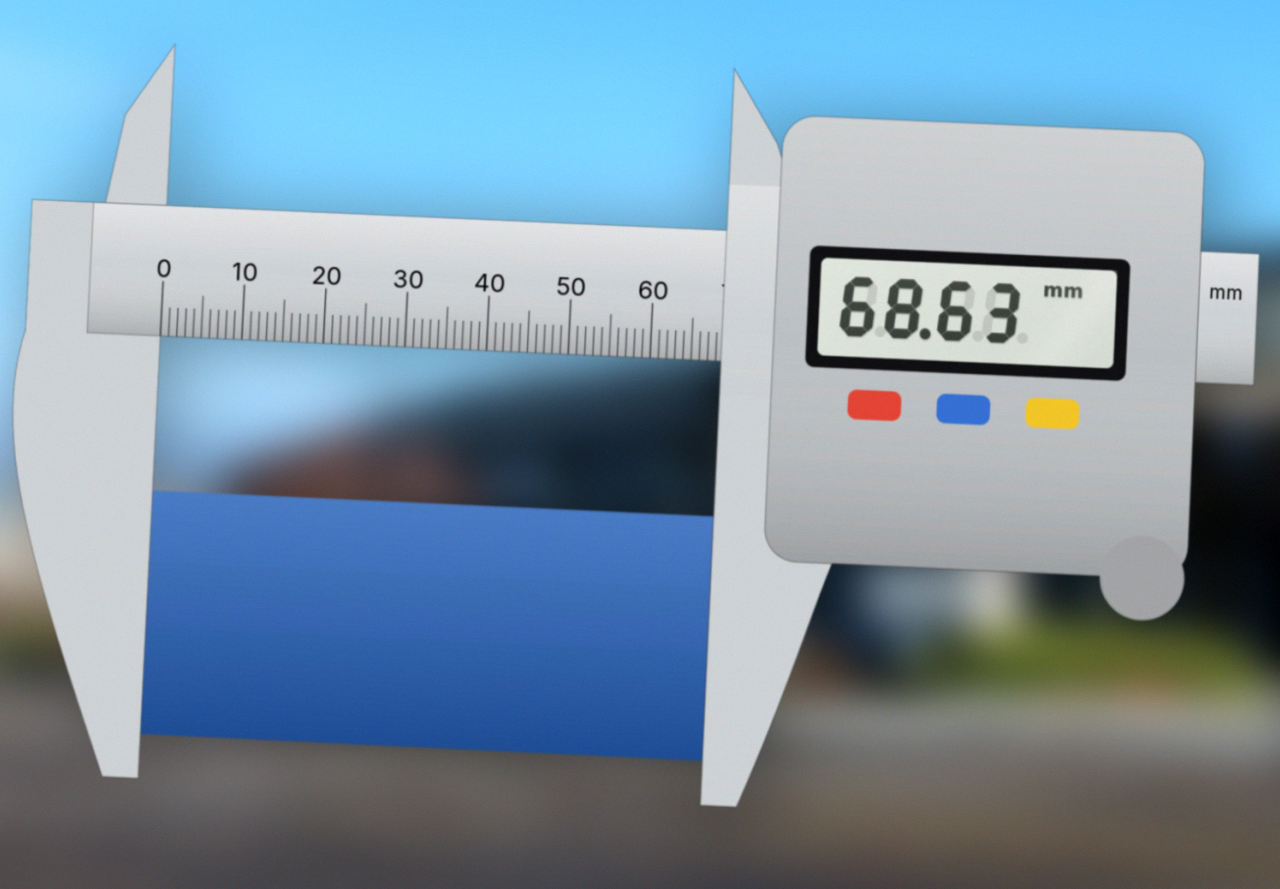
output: **68.63** mm
